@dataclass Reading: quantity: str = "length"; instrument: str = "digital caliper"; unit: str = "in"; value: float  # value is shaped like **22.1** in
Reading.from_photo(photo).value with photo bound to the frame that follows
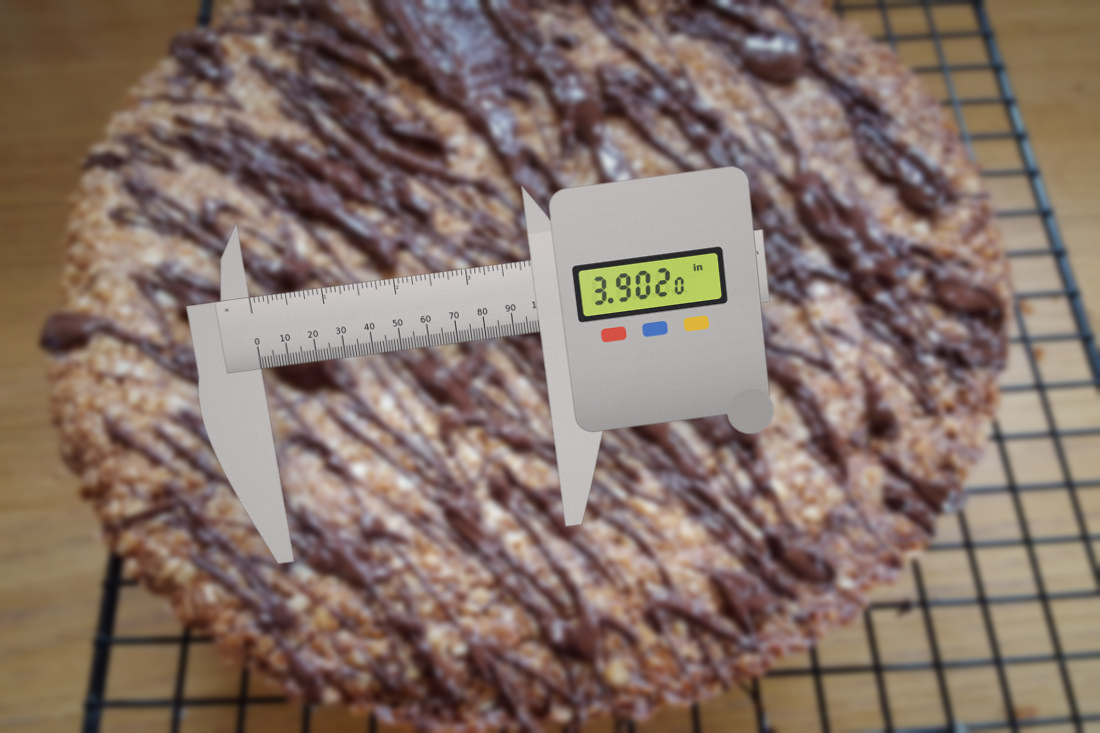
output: **3.9020** in
